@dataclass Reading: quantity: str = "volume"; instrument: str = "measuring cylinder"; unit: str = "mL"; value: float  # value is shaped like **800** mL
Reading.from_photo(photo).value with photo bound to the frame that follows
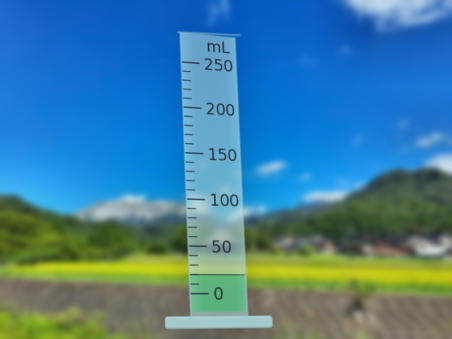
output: **20** mL
